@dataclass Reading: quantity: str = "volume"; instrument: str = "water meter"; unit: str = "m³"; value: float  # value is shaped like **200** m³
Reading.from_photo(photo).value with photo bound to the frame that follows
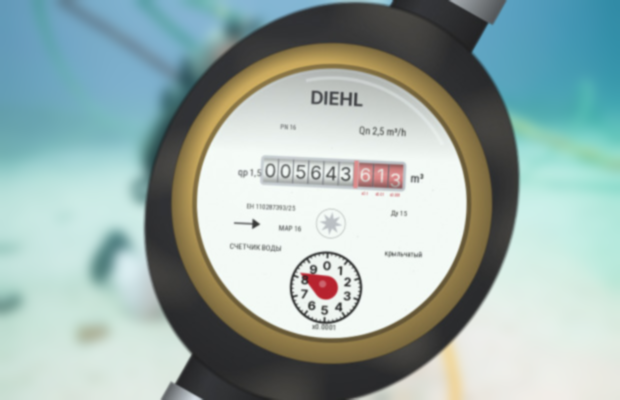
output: **5643.6128** m³
